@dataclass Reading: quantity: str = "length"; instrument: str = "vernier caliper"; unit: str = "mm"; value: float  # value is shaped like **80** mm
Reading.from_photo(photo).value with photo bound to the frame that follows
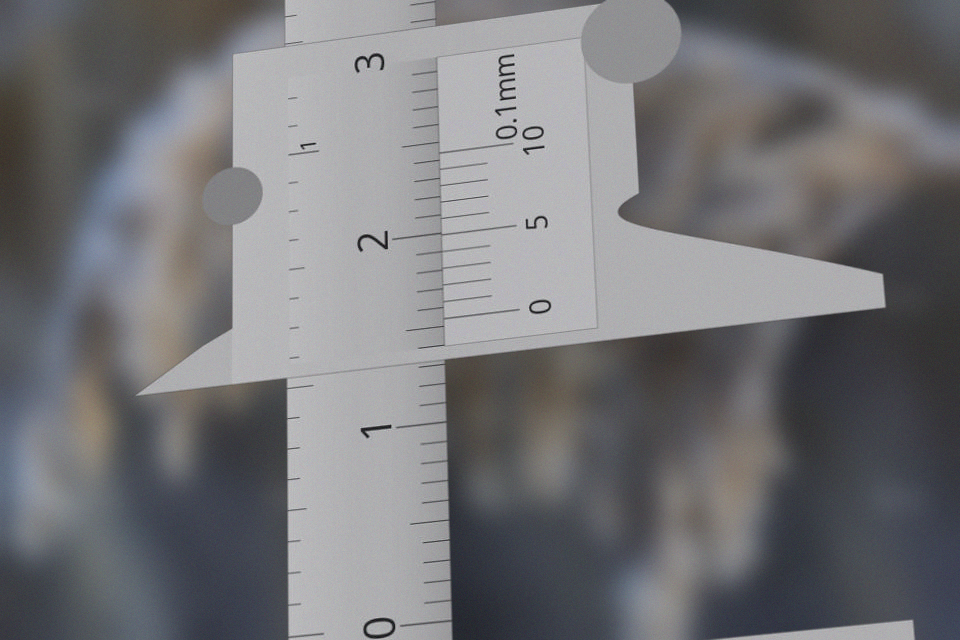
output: **15.4** mm
